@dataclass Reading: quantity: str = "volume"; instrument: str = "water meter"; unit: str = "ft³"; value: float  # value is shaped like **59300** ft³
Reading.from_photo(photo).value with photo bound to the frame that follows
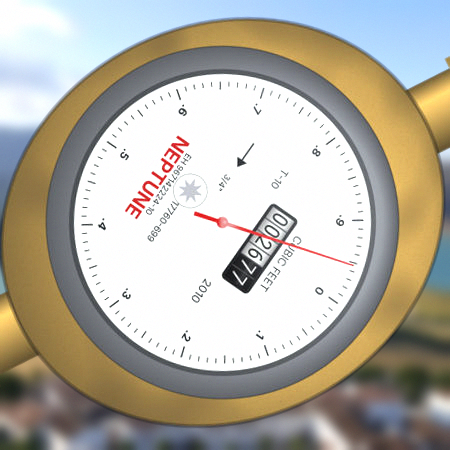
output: **2676.95** ft³
